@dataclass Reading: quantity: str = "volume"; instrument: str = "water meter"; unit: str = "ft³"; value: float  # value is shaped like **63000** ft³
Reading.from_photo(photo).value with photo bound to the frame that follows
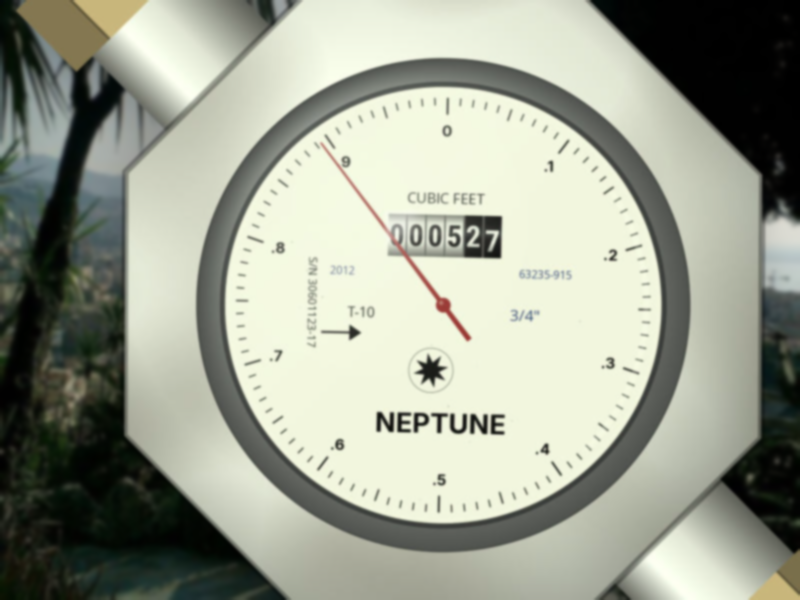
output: **526.89** ft³
